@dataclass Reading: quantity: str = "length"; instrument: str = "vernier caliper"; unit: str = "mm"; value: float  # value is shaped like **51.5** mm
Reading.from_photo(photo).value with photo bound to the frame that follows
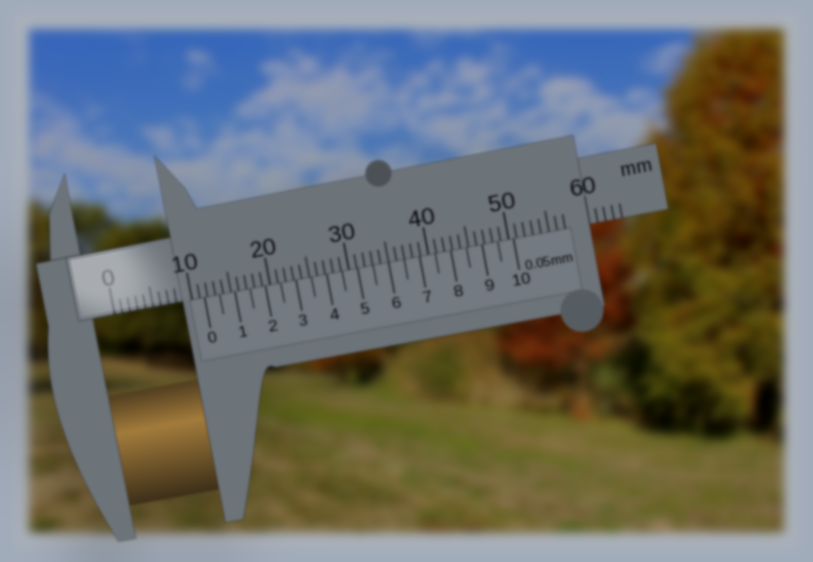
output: **11.6** mm
